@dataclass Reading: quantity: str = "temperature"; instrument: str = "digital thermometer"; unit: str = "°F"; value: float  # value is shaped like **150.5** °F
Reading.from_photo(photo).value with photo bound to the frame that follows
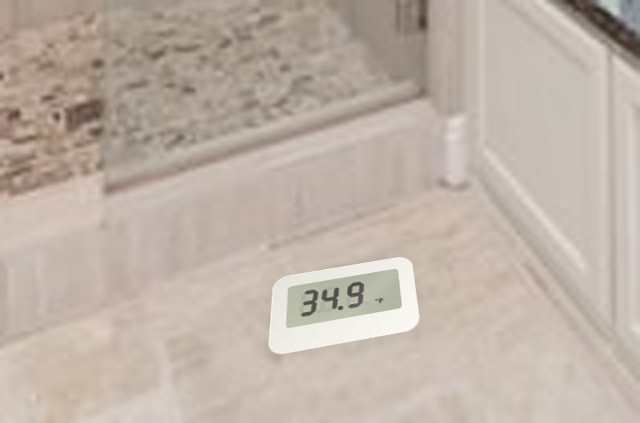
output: **34.9** °F
